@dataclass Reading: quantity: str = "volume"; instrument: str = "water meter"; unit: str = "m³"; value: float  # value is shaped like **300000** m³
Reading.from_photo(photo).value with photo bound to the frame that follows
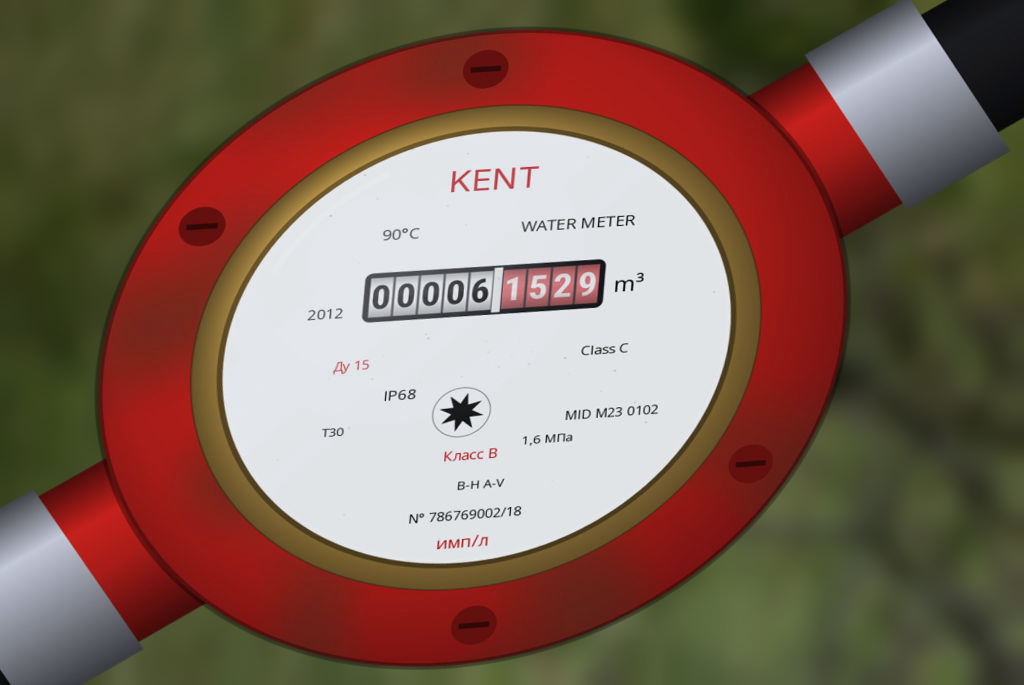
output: **6.1529** m³
